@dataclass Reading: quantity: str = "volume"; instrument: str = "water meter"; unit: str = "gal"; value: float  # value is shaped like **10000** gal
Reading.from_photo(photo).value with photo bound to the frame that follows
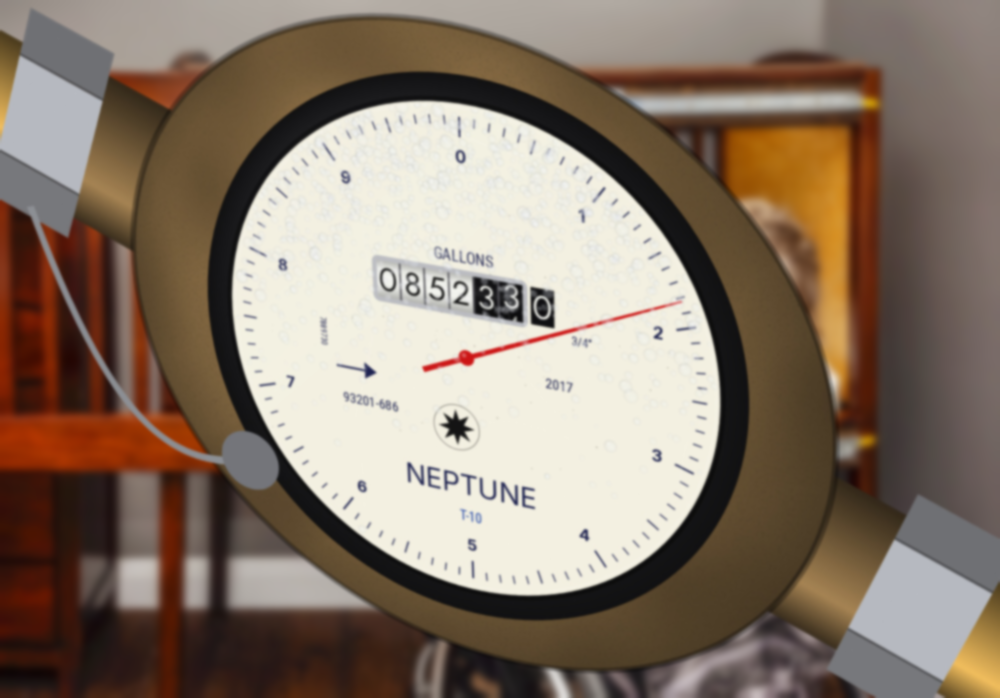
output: **852331.8** gal
